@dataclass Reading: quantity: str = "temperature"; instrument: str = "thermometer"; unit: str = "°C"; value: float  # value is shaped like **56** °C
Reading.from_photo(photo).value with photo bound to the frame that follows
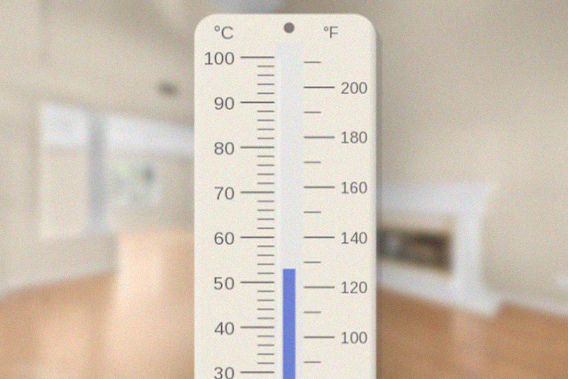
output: **53** °C
